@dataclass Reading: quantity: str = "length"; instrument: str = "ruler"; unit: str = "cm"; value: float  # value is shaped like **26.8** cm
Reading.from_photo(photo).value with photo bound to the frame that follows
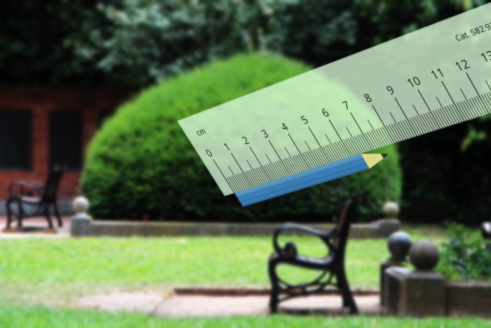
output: **7.5** cm
